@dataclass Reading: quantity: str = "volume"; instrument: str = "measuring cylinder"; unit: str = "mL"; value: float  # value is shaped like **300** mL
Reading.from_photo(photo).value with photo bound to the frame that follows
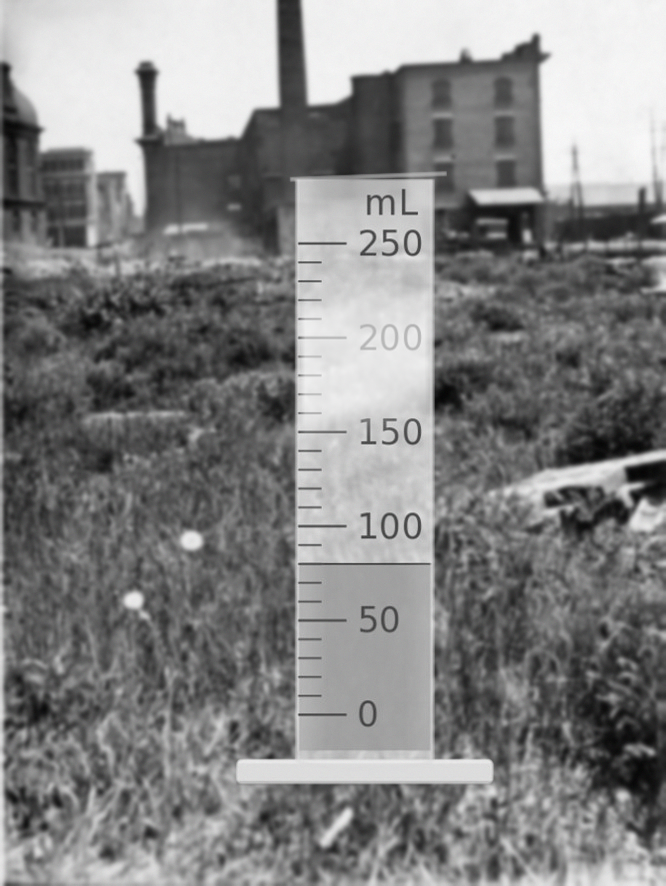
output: **80** mL
